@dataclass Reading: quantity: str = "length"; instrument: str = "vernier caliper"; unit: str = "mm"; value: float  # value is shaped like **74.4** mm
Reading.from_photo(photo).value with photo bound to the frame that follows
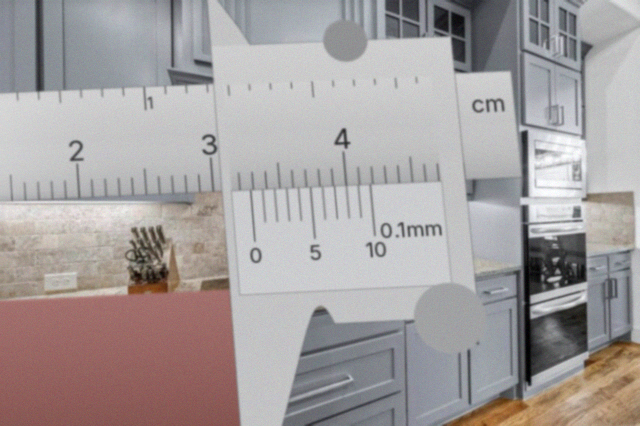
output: **32.8** mm
